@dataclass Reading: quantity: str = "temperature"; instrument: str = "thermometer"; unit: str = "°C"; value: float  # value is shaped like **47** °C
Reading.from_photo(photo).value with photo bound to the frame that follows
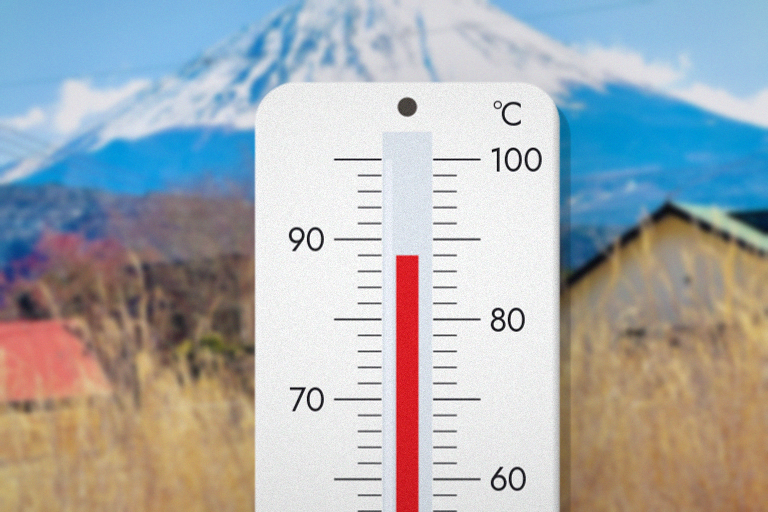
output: **88** °C
